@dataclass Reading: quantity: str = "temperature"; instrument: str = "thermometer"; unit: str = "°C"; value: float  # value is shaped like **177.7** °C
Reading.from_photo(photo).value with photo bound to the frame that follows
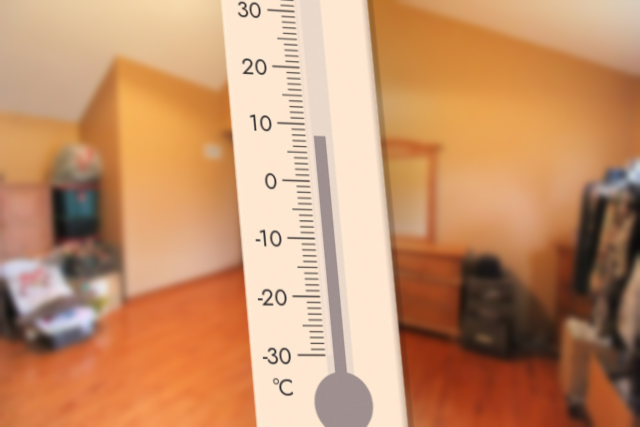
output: **8** °C
